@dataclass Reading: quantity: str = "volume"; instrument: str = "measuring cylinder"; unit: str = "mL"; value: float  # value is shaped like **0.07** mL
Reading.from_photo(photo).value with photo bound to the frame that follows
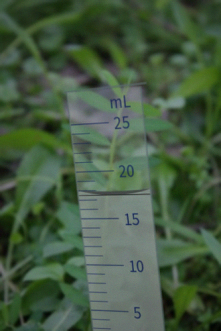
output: **17.5** mL
